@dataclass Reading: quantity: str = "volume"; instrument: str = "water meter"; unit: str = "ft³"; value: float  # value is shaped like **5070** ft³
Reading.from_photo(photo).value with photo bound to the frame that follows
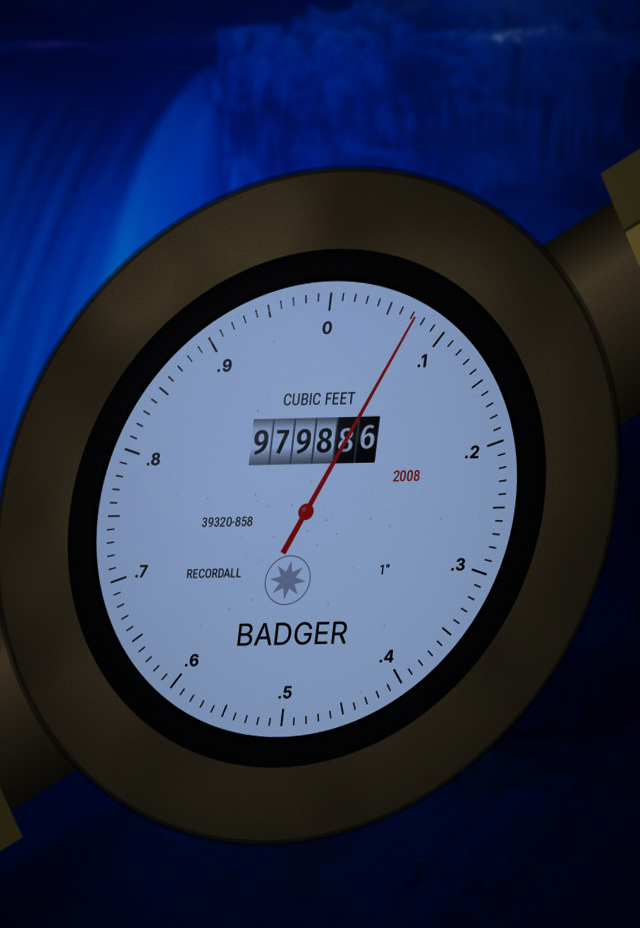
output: **979886.07** ft³
